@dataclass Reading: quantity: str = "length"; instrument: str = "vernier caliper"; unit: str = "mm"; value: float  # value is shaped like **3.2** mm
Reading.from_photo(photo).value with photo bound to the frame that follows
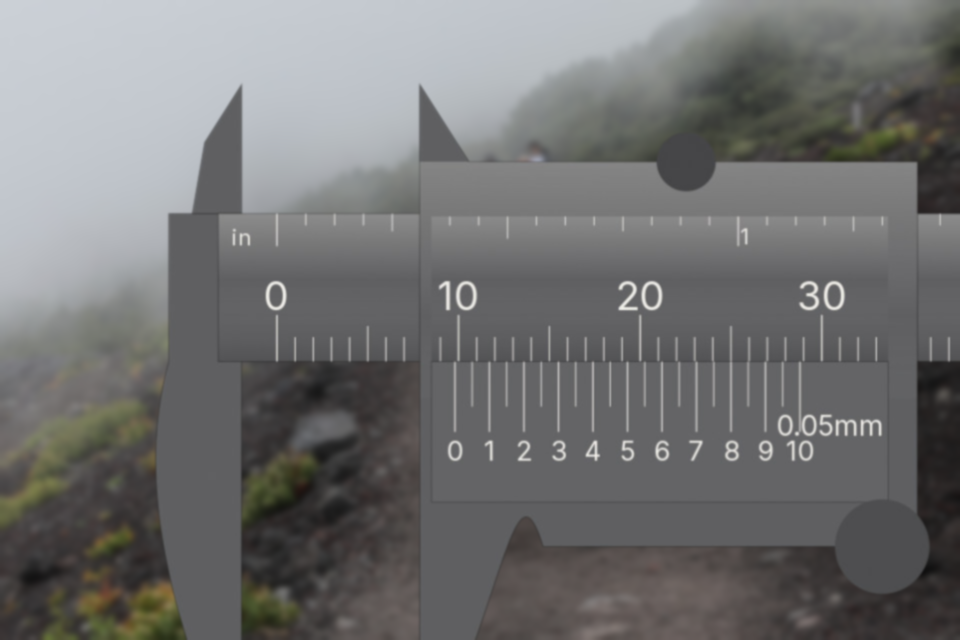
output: **9.8** mm
